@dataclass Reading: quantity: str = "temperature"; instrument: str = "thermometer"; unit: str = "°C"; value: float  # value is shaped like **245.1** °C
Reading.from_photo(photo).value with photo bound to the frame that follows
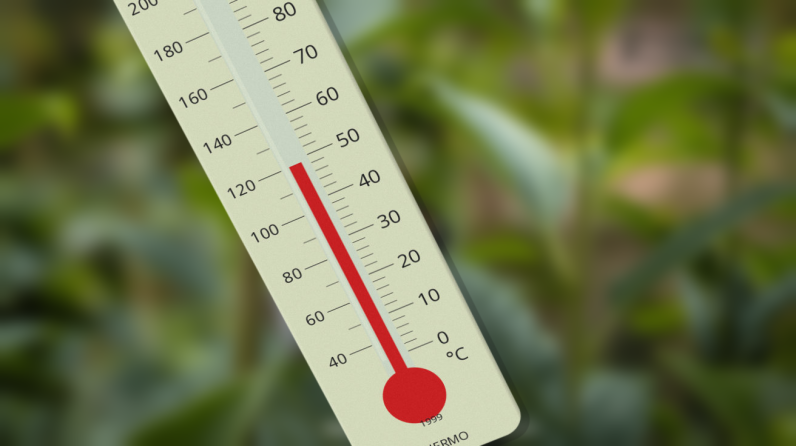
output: **49** °C
